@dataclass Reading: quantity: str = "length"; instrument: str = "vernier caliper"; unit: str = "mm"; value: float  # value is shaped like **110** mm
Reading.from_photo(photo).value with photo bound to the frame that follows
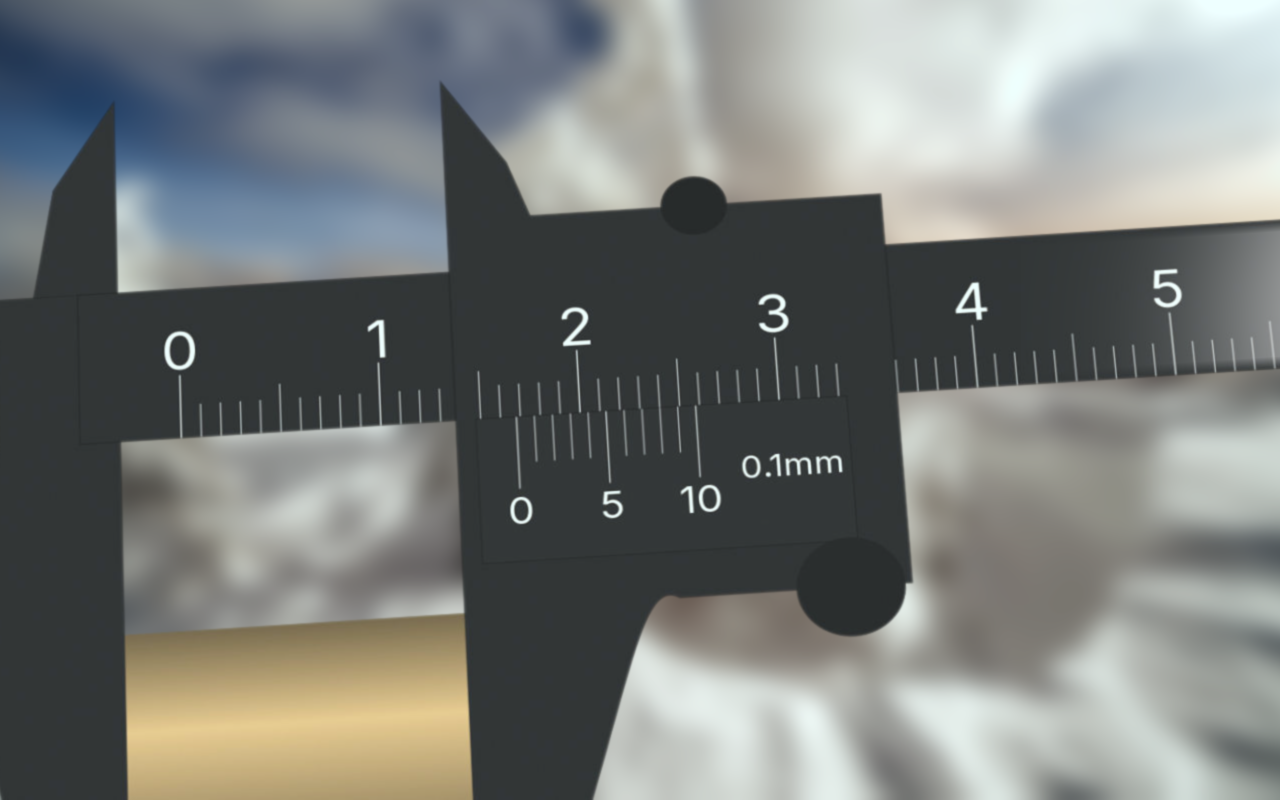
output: **16.8** mm
